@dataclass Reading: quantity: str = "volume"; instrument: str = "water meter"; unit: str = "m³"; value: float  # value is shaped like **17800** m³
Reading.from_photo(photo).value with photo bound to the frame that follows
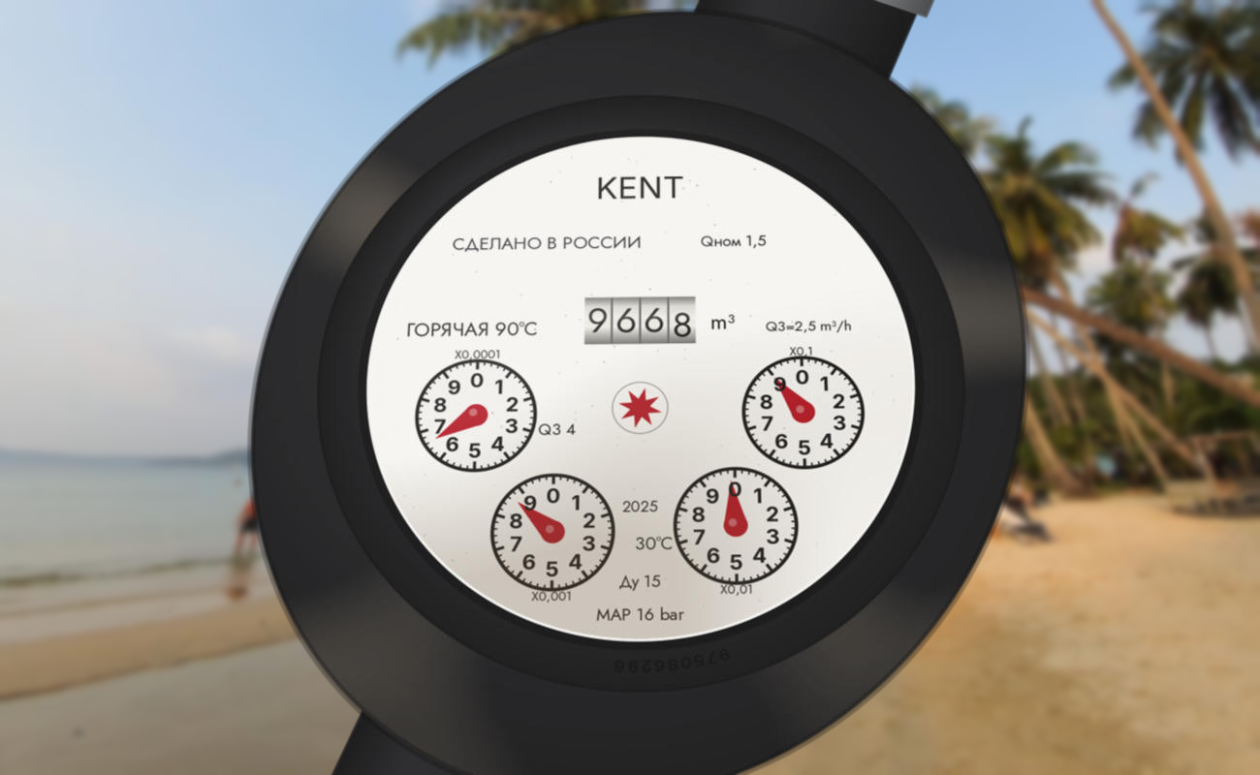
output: **9667.8986** m³
